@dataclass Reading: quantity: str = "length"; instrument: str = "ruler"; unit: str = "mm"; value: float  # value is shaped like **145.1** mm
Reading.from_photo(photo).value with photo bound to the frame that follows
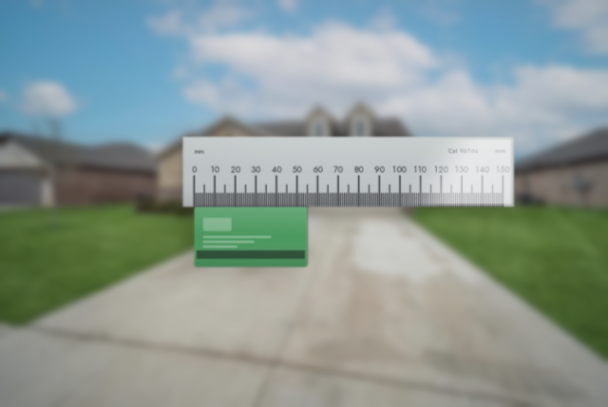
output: **55** mm
